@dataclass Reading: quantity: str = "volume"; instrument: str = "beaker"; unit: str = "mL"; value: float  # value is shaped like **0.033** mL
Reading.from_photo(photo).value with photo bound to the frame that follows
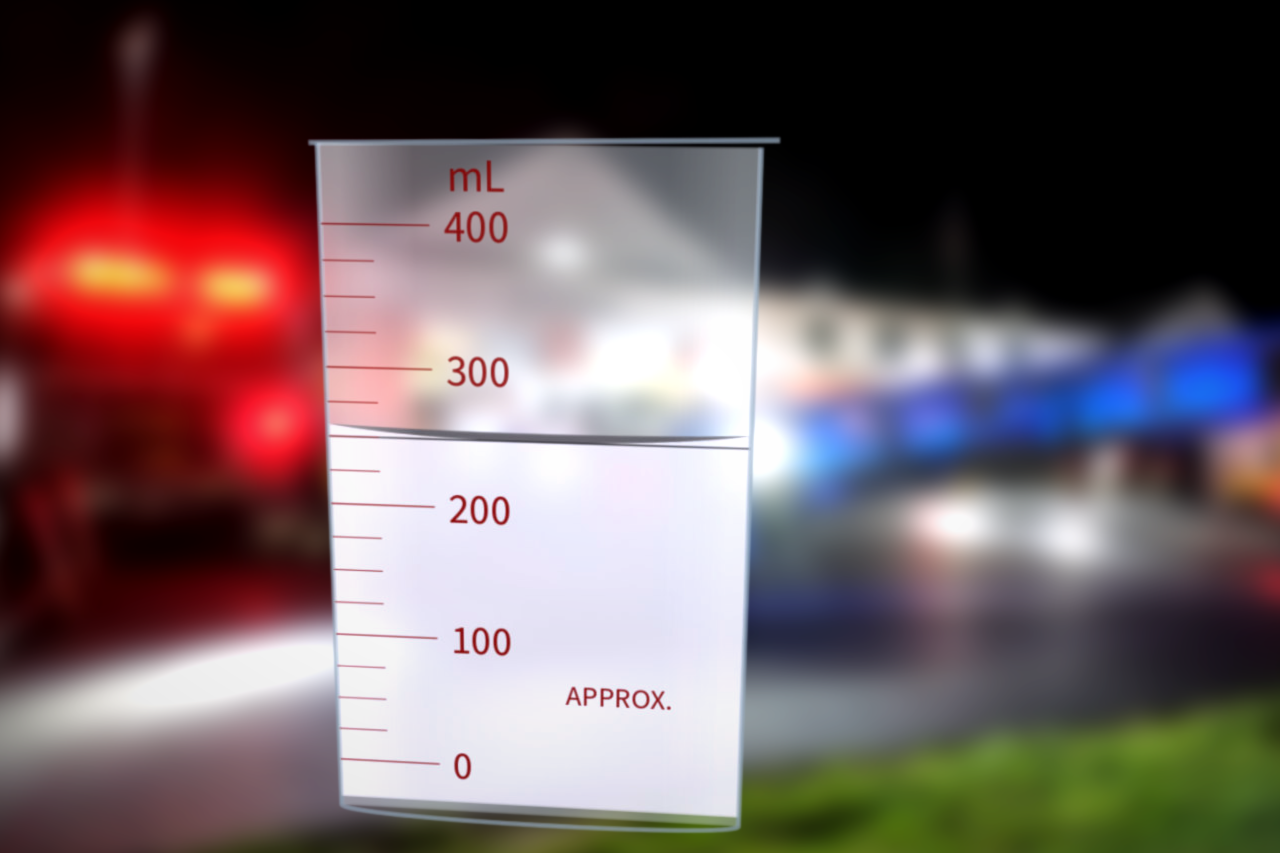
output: **250** mL
